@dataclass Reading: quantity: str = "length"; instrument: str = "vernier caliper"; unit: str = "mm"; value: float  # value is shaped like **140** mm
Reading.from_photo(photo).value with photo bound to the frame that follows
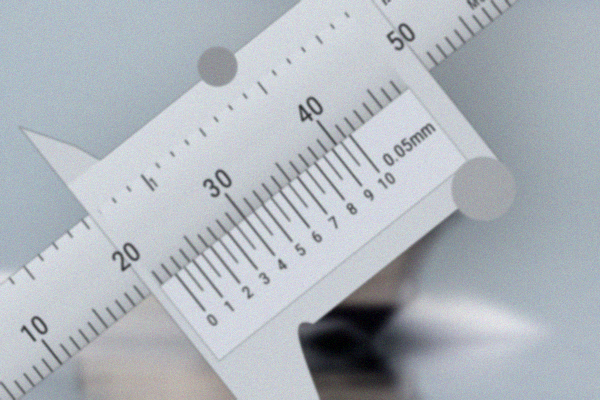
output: **22.4** mm
